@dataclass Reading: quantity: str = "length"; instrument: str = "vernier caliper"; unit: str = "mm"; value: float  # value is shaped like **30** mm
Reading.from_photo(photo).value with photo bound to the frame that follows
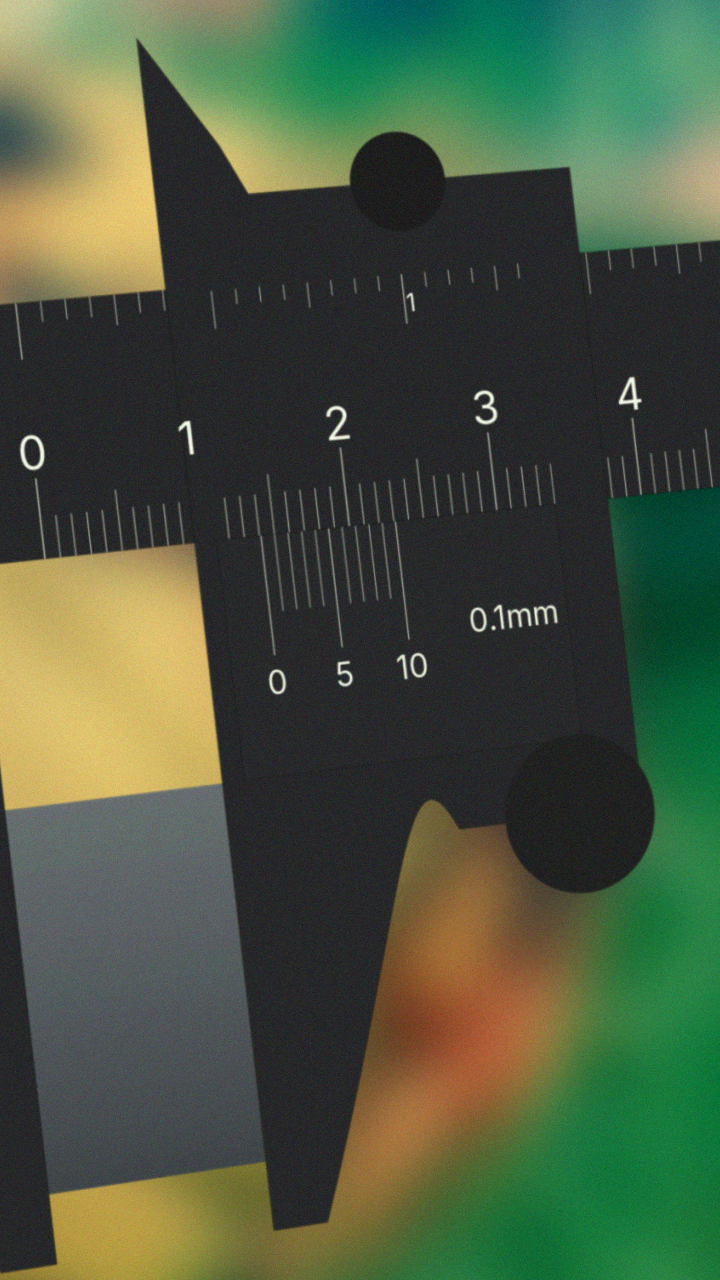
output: **14.1** mm
